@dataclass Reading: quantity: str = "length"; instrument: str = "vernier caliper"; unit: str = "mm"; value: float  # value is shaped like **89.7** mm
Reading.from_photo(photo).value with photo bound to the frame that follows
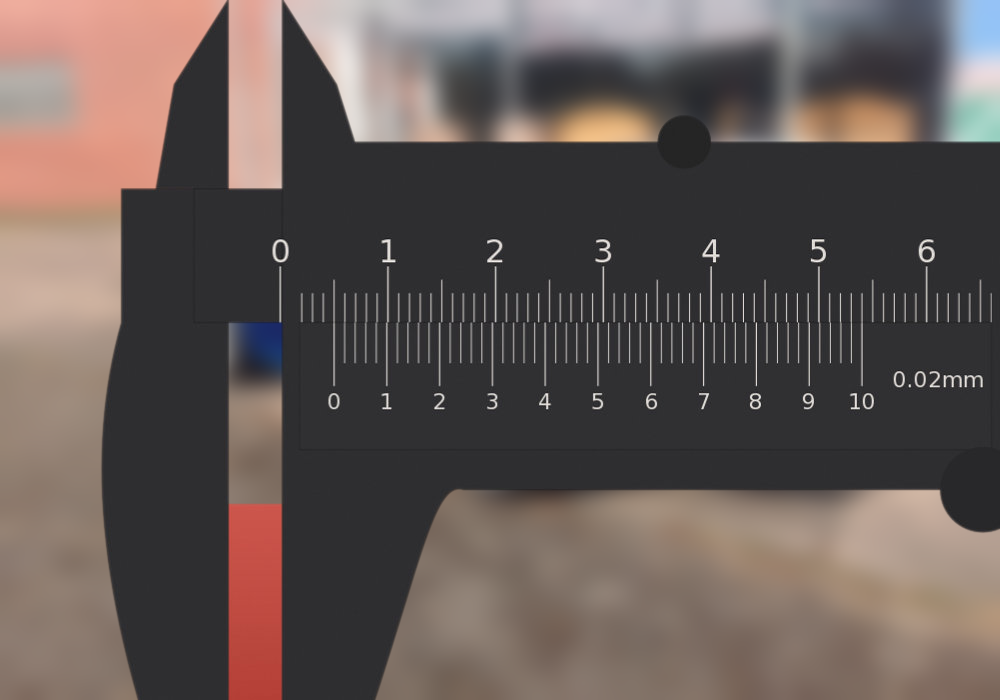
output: **5.0** mm
